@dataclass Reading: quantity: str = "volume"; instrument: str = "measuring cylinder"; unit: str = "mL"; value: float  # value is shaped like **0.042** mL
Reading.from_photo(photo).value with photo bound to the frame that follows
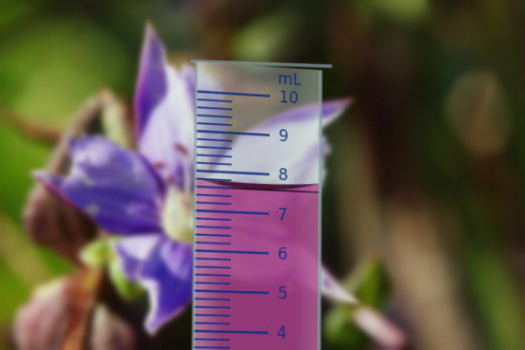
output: **7.6** mL
